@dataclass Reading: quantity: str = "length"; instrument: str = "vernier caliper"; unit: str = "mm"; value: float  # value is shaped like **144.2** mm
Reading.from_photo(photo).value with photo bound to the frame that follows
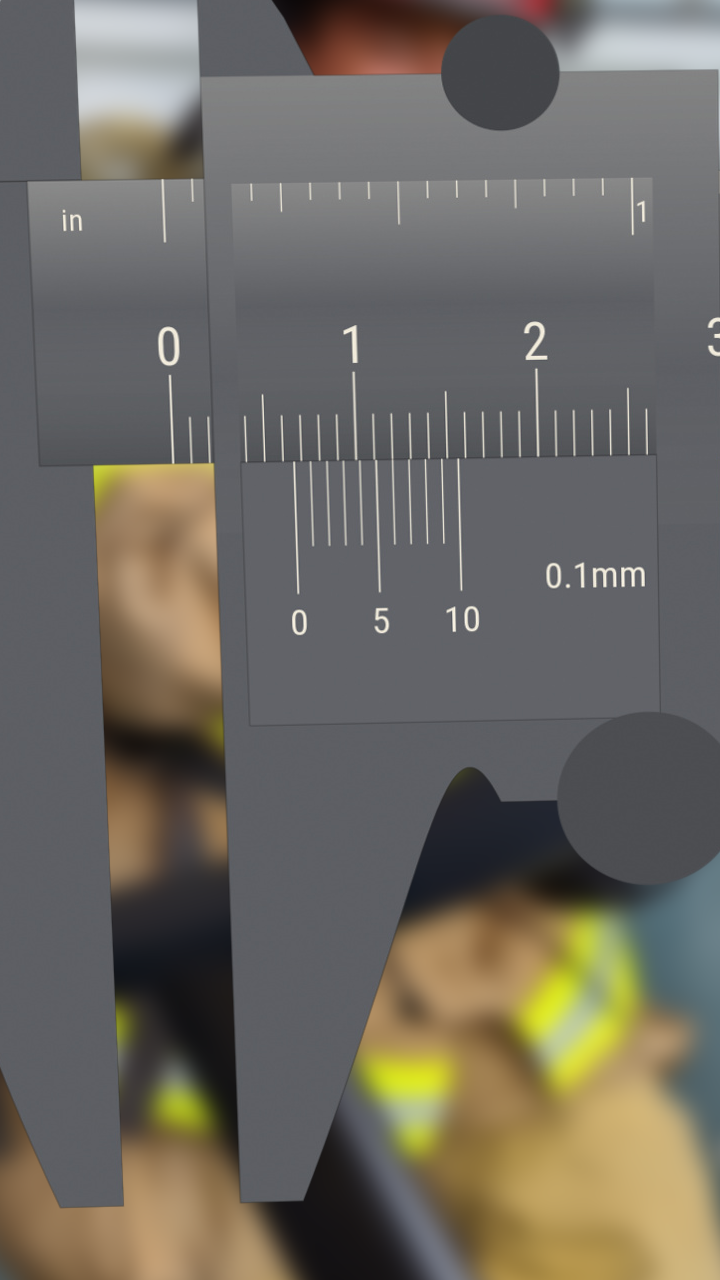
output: **6.6** mm
